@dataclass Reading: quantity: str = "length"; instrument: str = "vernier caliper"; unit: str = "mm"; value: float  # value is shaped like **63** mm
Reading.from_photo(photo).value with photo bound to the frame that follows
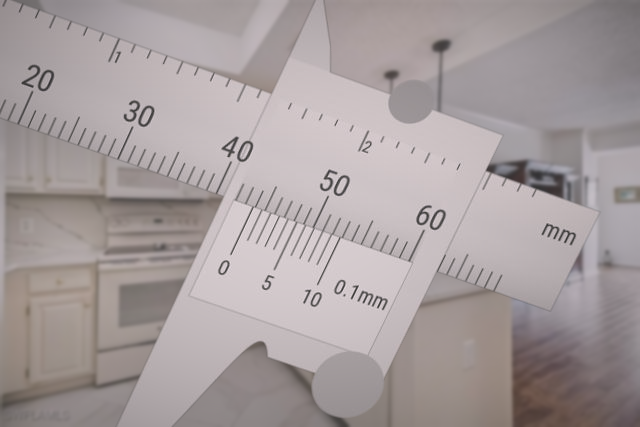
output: **43.8** mm
